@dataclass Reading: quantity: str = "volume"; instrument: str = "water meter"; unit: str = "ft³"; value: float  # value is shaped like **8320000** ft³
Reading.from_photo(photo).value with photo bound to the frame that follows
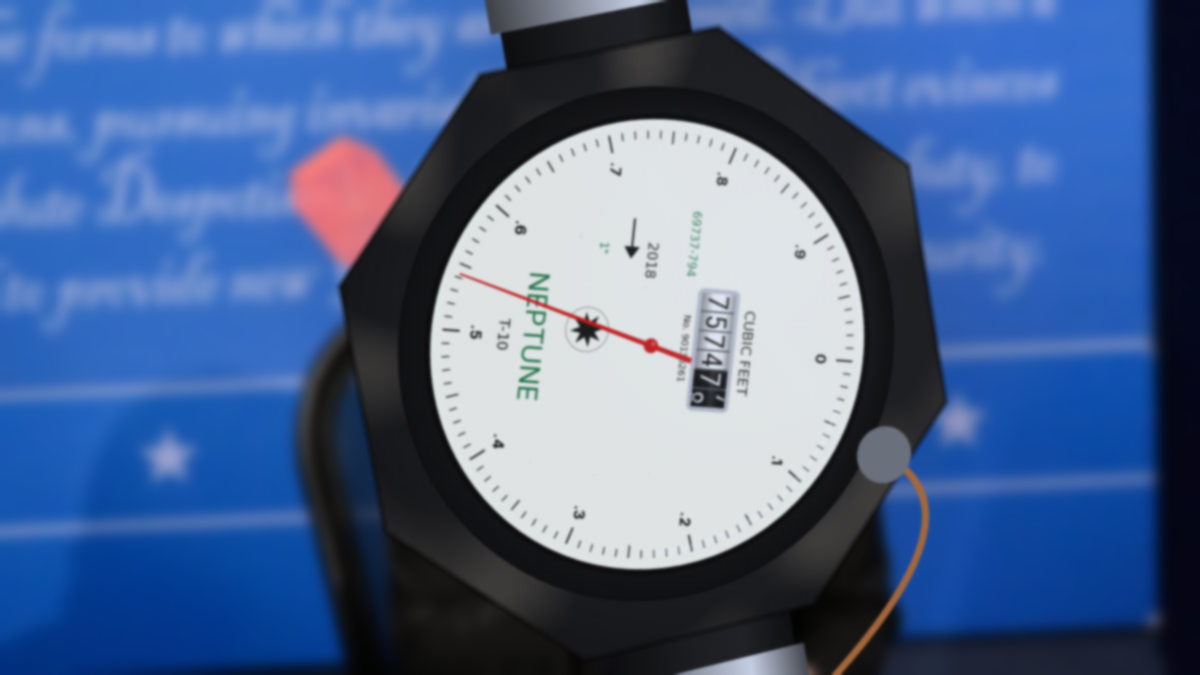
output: **757477.54** ft³
